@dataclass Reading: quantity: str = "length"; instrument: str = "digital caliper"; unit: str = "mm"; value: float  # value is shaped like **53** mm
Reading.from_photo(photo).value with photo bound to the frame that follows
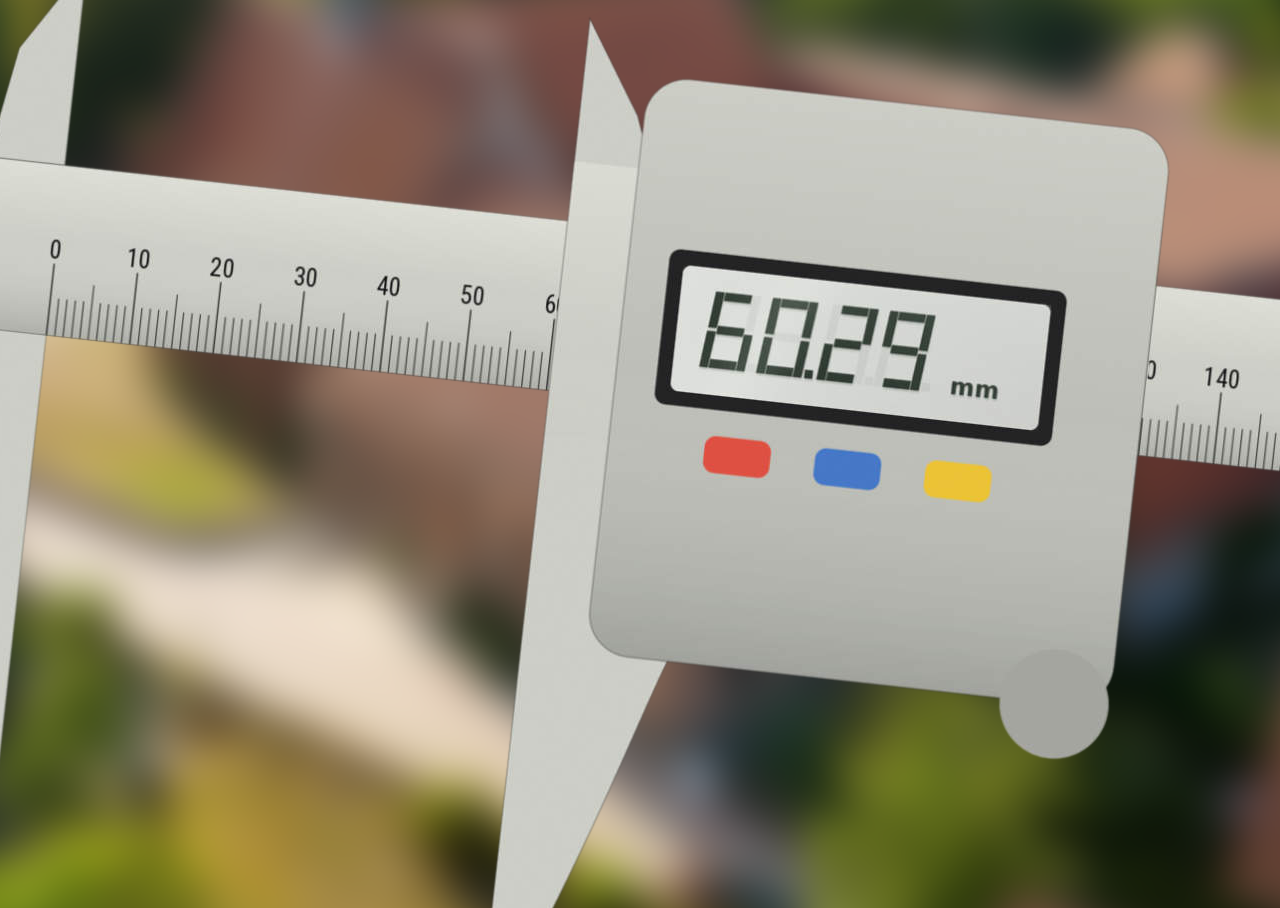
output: **60.29** mm
